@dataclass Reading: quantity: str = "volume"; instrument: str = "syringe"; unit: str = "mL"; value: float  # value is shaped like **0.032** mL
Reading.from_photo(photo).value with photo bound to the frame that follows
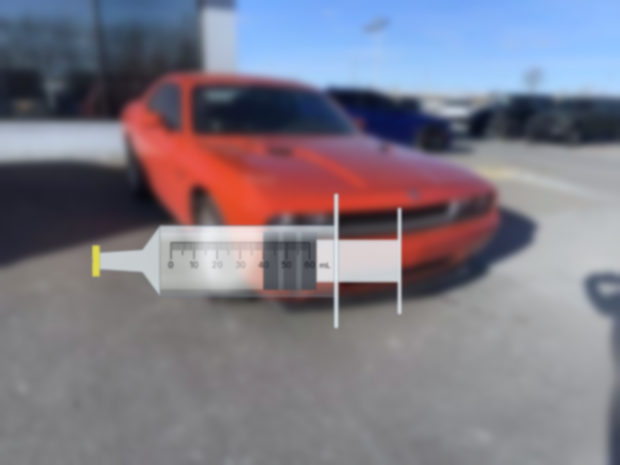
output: **40** mL
